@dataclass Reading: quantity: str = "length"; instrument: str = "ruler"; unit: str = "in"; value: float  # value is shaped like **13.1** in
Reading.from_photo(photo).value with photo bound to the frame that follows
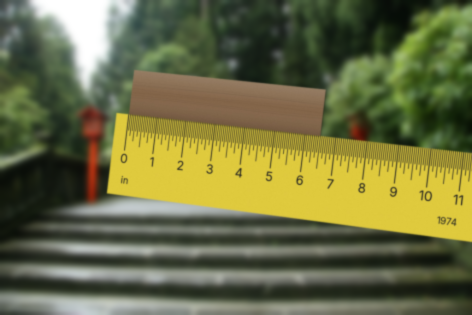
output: **6.5** in
